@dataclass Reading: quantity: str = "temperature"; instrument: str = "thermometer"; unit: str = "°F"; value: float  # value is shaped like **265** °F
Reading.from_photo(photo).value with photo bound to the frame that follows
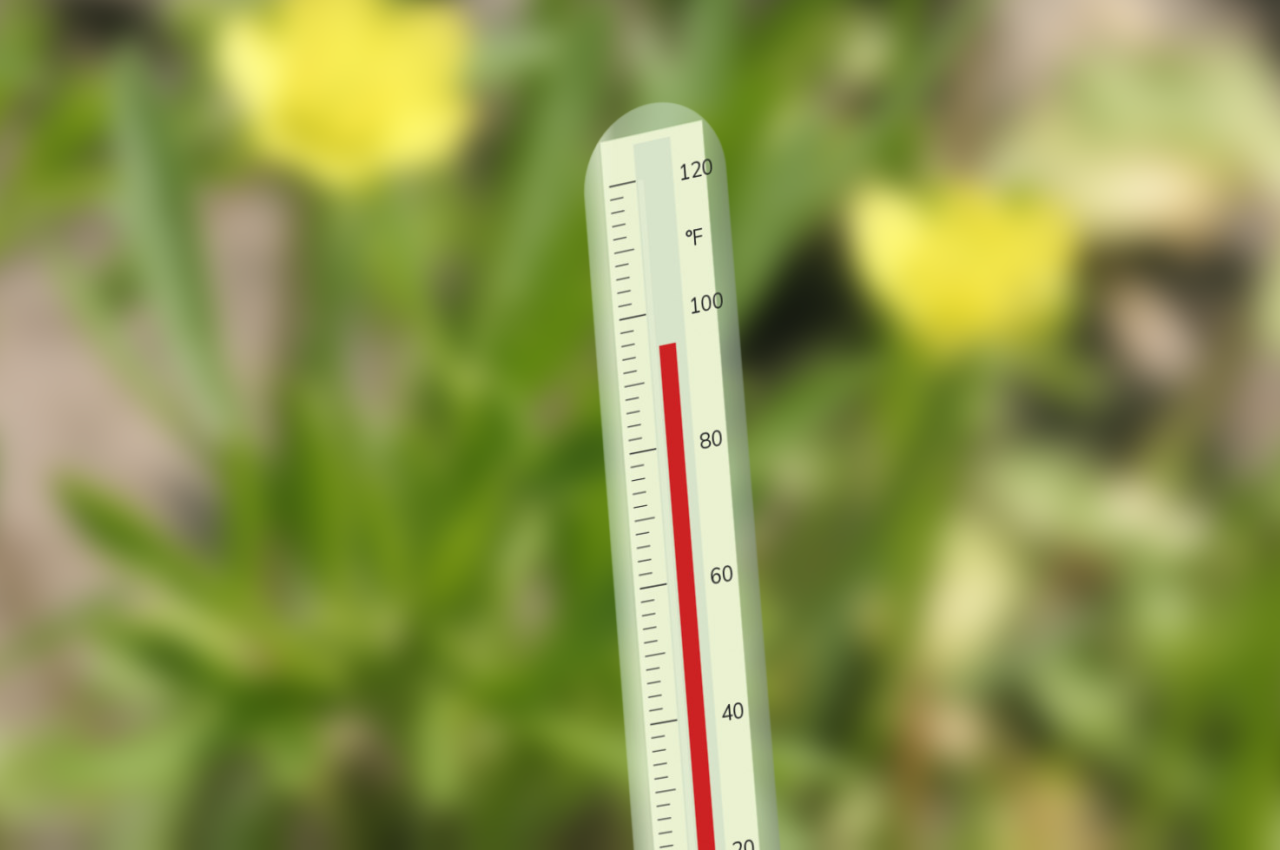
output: **95** °F
